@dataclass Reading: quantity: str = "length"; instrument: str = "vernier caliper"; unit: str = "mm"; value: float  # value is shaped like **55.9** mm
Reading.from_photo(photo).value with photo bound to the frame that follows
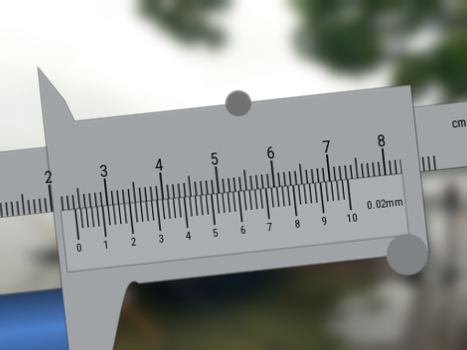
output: **24.2** mm
